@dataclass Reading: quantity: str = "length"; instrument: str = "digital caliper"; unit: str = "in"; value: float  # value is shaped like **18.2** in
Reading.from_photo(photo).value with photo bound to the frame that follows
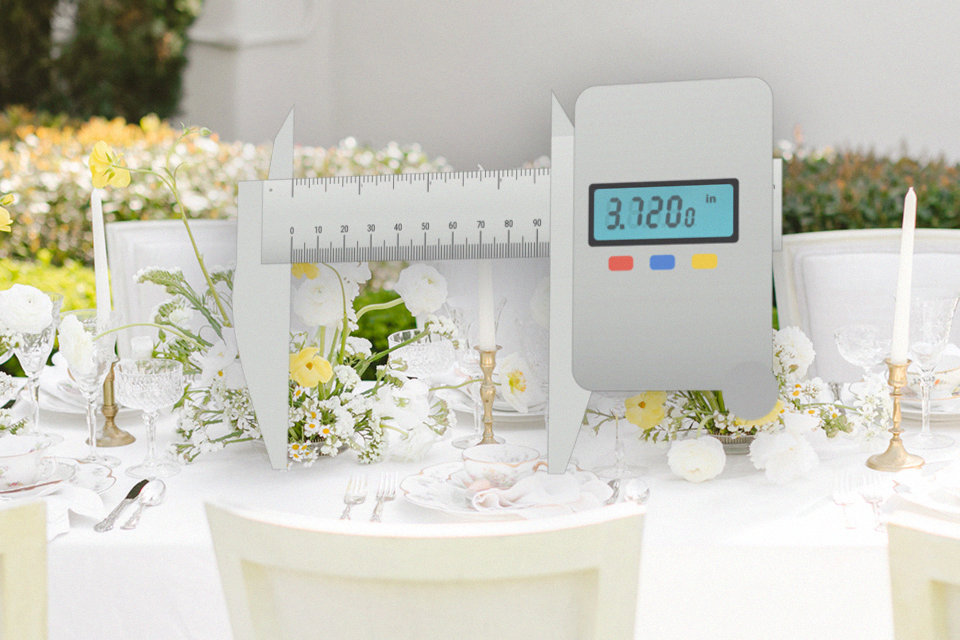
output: **3.7200** in
